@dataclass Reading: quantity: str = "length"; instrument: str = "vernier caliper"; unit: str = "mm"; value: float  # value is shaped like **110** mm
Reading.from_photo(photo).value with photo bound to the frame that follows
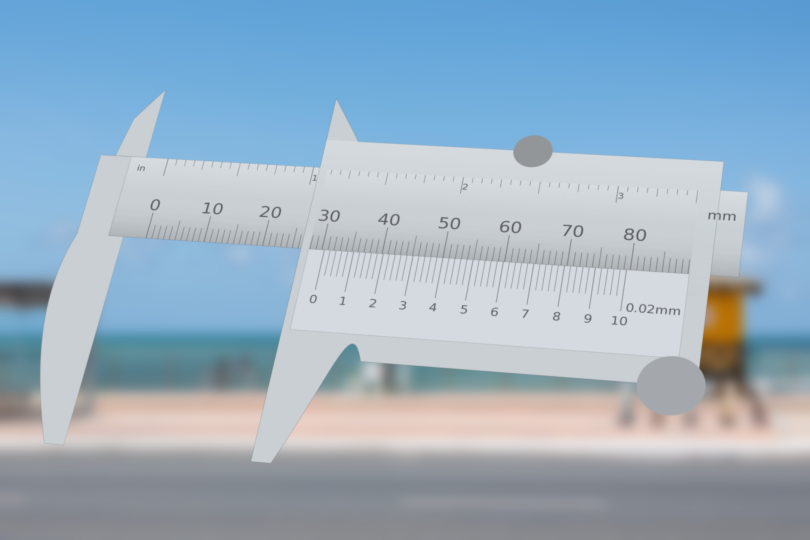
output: **30.4** mm
